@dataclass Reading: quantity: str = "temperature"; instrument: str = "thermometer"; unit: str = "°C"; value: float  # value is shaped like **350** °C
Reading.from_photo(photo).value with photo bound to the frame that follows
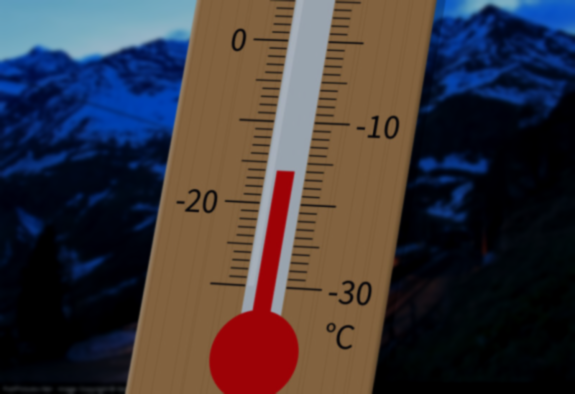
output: **-16** °C
